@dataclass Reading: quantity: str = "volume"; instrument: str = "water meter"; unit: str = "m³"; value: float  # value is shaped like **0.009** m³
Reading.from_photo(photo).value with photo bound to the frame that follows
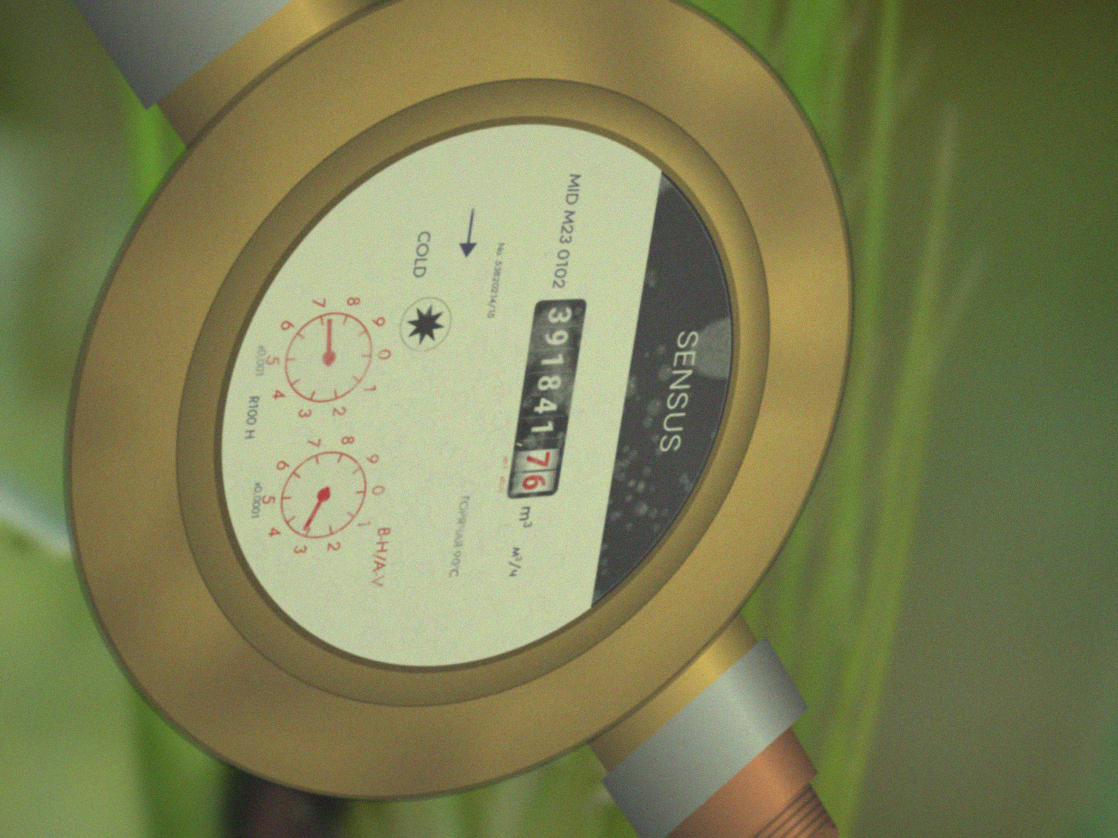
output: **391841.7673** m³
